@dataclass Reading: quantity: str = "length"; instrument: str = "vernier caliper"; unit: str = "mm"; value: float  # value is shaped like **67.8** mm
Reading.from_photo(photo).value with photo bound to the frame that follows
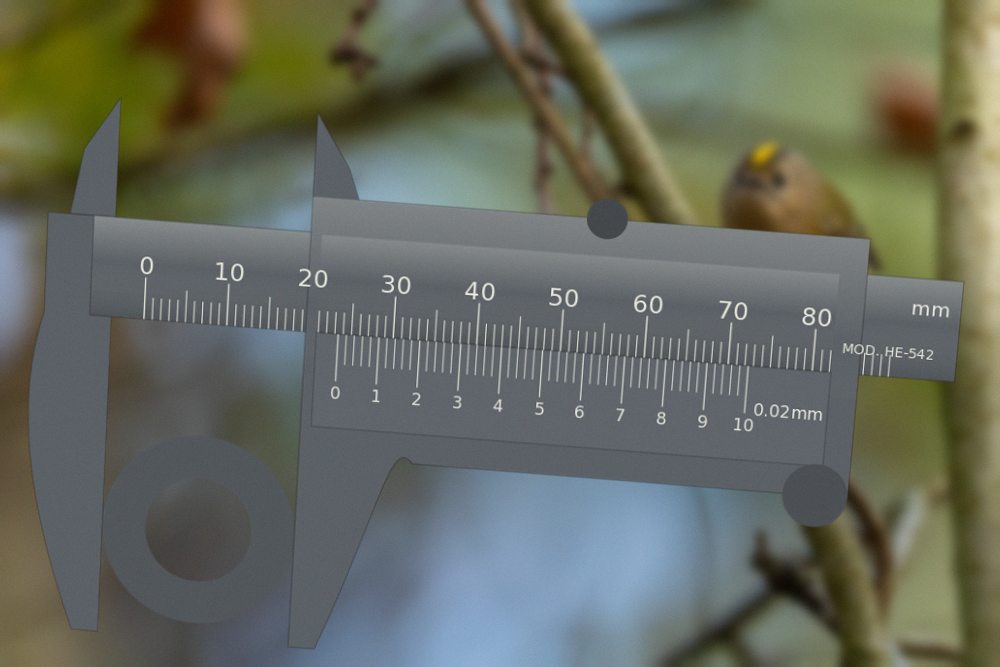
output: **23.4** mm
